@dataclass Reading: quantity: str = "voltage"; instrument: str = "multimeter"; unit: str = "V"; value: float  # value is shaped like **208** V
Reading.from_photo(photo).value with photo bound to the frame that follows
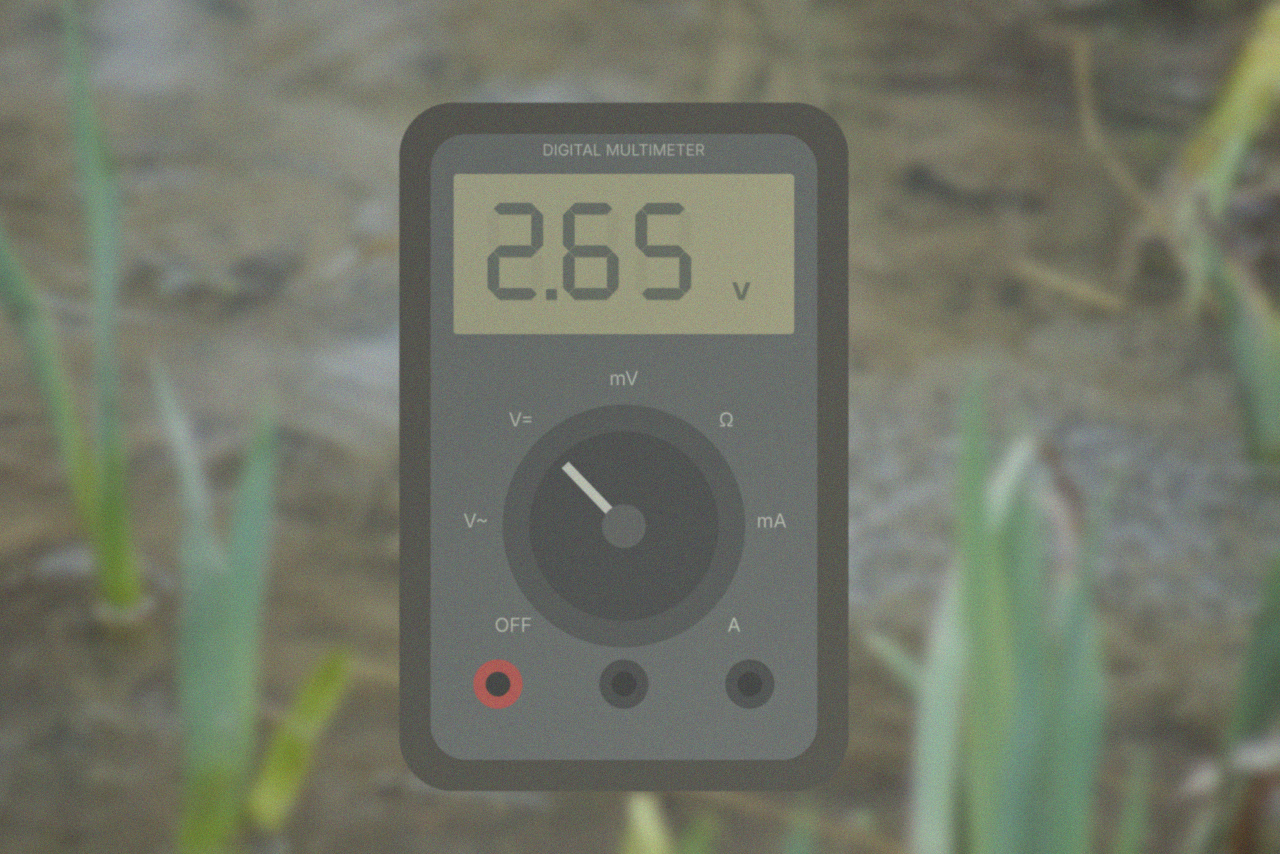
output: **2.65** V
